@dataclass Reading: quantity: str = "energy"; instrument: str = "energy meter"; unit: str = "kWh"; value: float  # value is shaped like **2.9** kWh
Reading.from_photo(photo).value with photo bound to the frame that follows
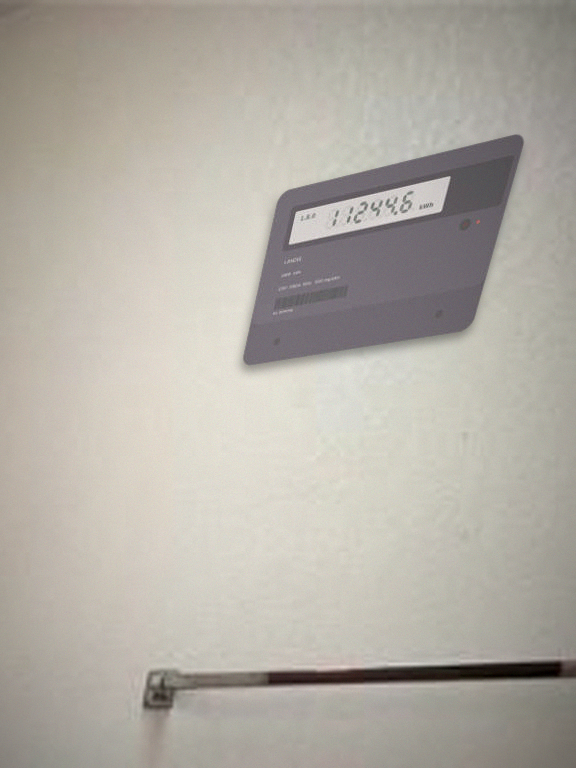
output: **11244.6** kWh
